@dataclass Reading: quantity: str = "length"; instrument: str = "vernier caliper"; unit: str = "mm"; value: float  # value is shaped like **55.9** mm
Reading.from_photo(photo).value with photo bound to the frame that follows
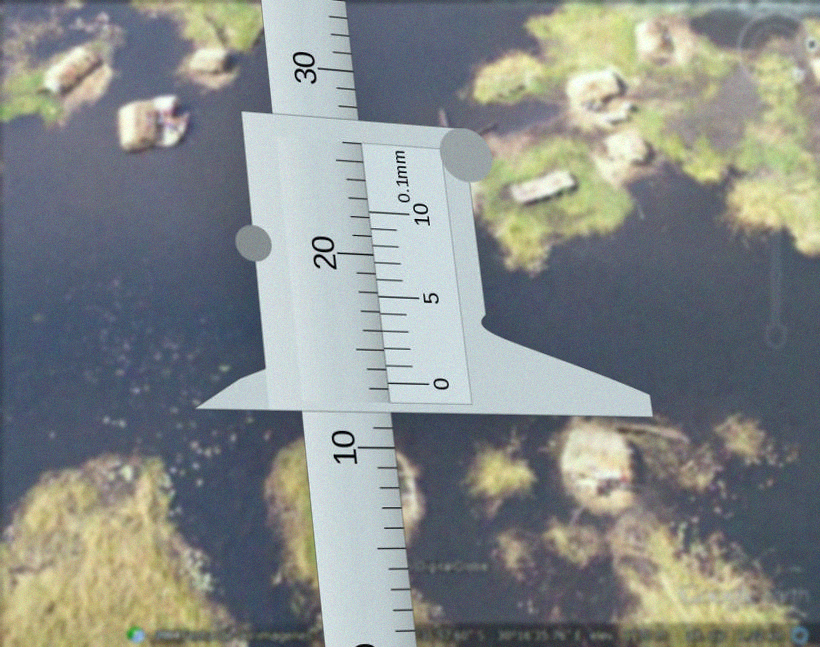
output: **13.3** mm
